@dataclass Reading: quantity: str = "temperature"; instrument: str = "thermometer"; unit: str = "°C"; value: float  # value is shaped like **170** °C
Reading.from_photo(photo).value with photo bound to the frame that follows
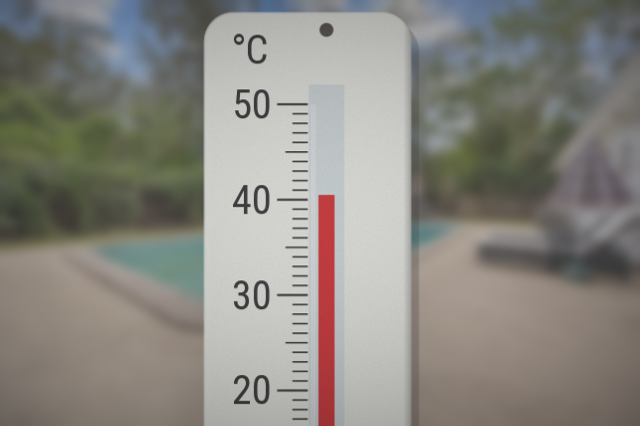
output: **40.5** °C
